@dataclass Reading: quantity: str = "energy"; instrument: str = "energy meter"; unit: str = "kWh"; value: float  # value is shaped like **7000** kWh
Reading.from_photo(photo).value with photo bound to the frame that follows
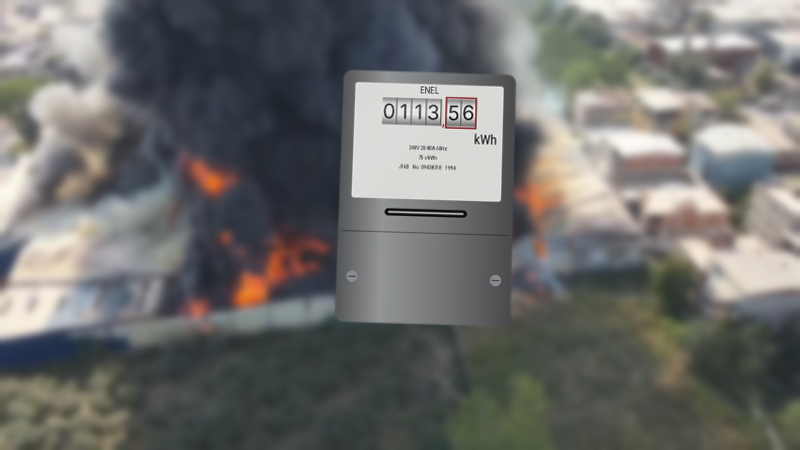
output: **113.56** kWh
